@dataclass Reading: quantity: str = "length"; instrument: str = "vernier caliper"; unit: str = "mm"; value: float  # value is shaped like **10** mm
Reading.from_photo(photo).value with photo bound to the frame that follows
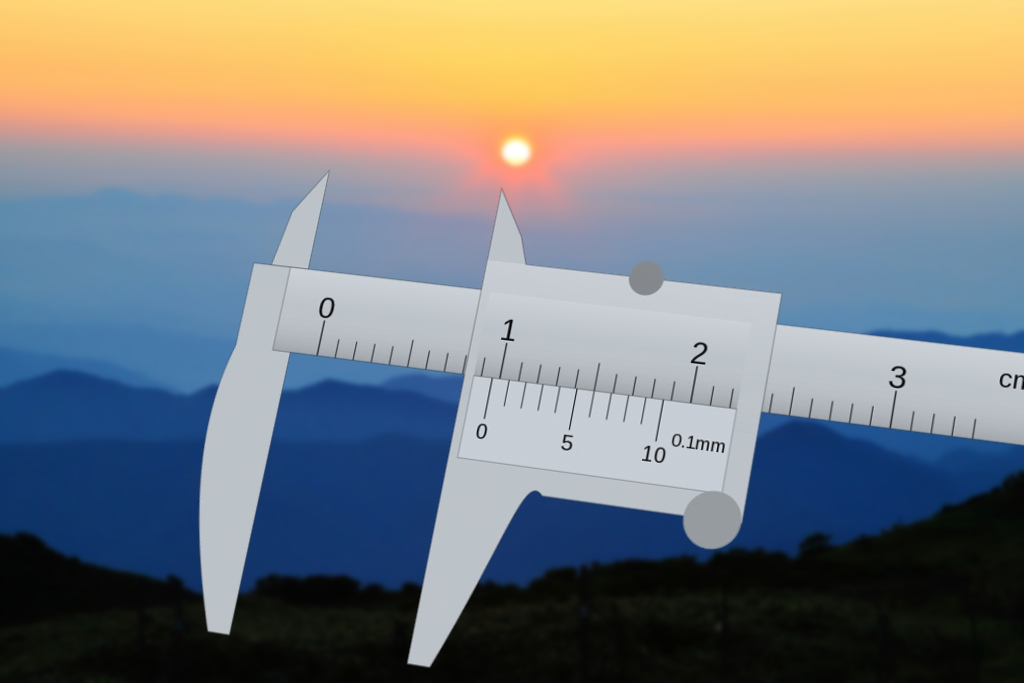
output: **9.6** mm
